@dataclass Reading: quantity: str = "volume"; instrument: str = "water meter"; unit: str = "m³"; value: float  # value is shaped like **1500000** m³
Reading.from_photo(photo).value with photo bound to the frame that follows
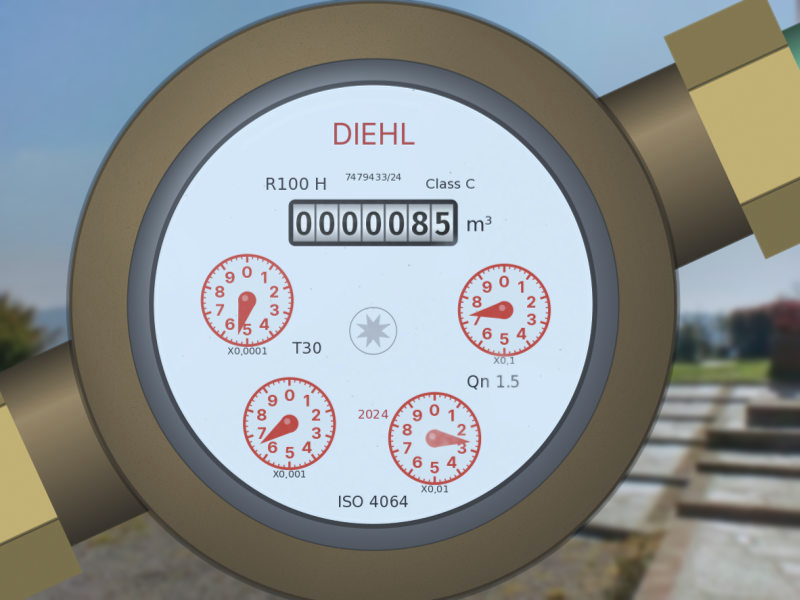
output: **85.7265** m³
